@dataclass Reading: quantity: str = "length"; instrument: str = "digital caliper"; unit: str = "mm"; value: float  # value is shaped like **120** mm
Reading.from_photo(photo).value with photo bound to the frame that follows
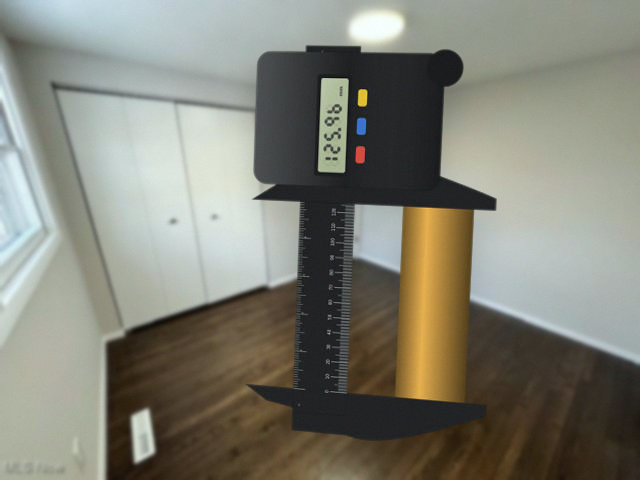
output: **125.96** mm
